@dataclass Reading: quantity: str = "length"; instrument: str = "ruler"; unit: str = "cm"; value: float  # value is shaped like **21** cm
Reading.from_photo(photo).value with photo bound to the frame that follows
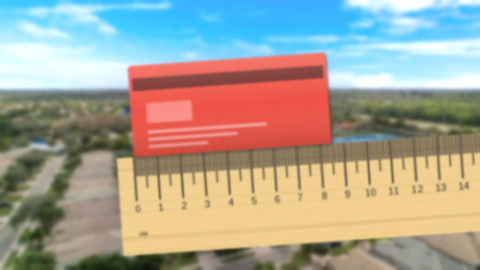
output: **8.5** cm
